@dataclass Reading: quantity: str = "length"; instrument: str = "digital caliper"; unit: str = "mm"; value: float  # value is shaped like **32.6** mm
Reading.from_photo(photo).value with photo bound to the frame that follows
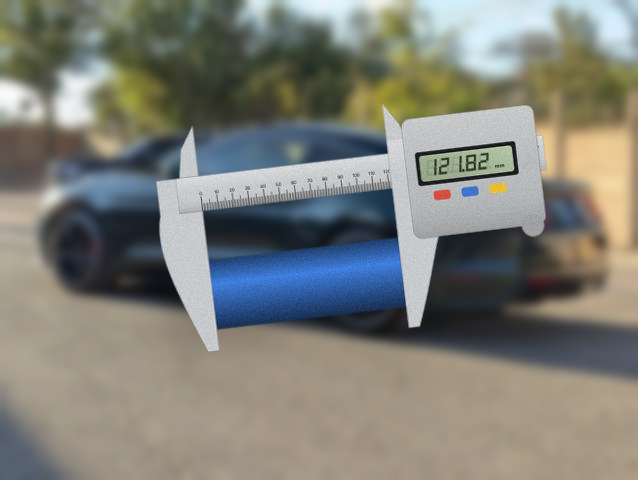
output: **121.82** mm
